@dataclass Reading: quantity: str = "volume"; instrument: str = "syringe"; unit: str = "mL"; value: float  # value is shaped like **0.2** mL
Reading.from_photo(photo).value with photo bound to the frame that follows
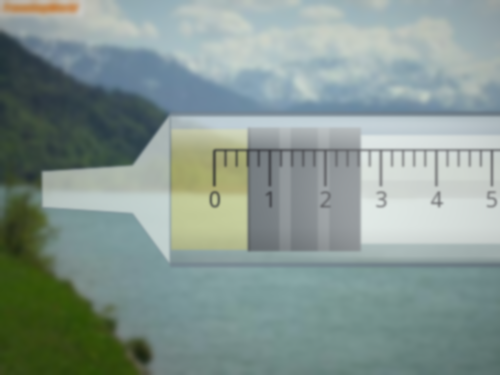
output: **0.6** mL
